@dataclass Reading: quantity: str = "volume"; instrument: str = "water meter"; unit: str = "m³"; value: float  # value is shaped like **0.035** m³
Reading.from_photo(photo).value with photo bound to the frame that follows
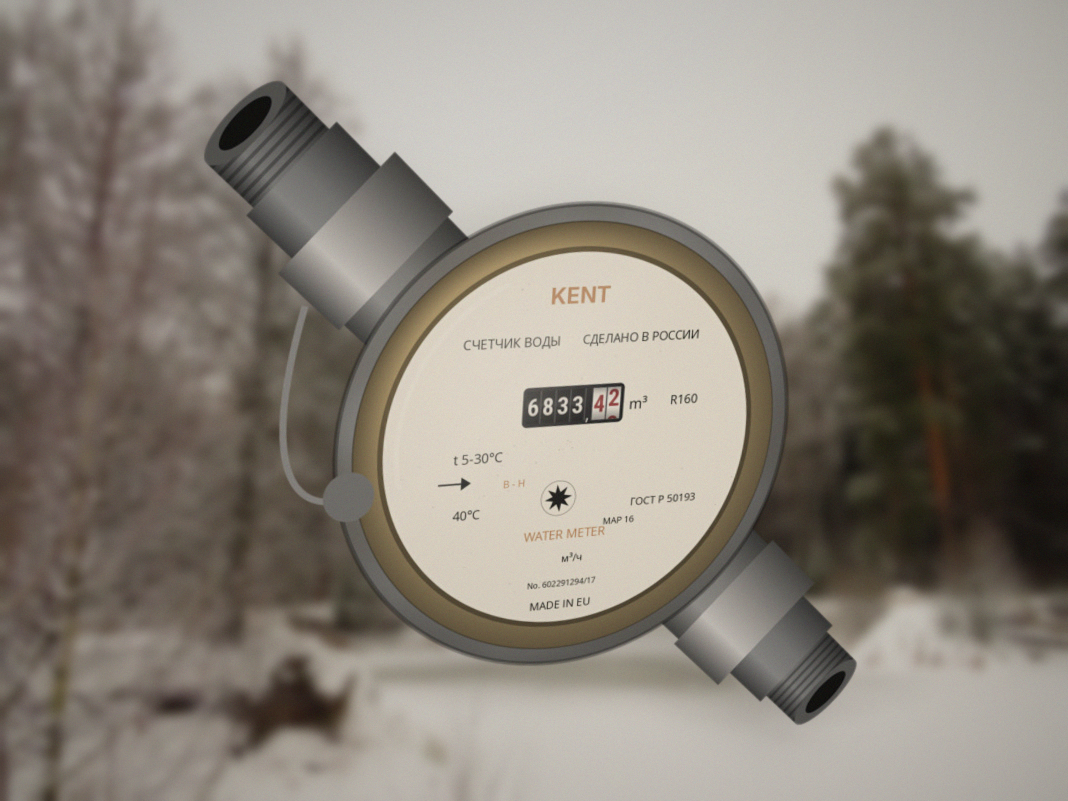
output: **6833.42** m³
